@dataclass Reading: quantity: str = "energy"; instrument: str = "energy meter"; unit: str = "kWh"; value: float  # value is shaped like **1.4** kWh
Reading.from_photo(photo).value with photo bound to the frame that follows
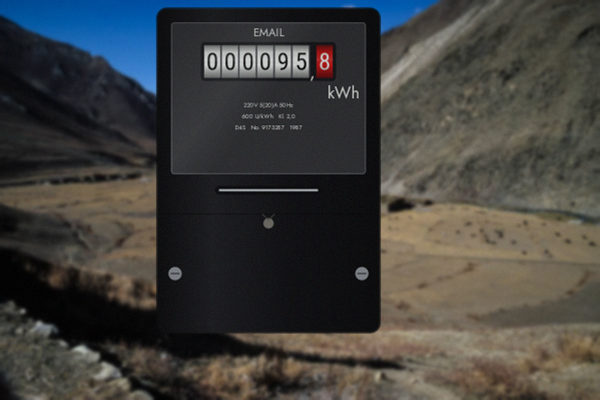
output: **95.8** kWh
